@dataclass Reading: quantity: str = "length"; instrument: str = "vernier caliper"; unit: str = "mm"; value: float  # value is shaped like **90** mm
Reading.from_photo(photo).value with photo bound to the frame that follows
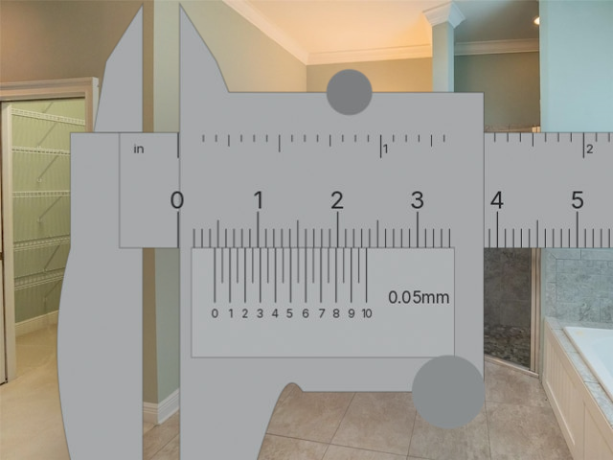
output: **4.6** mm
